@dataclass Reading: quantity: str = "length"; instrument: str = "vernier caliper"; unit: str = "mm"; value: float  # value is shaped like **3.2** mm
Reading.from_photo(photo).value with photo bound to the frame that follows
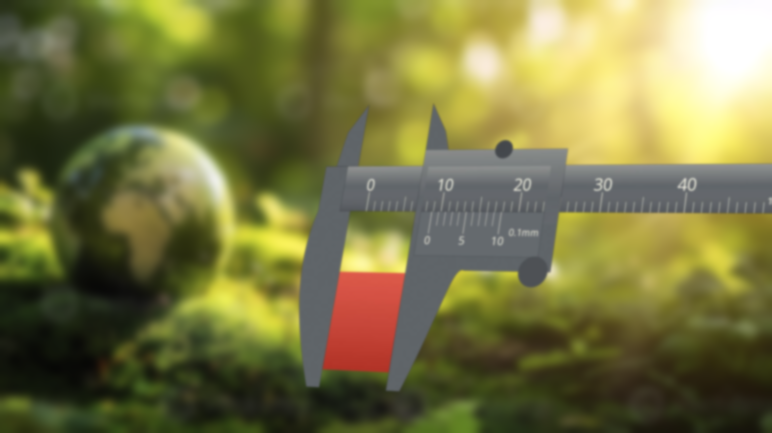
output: **8.8** mm
